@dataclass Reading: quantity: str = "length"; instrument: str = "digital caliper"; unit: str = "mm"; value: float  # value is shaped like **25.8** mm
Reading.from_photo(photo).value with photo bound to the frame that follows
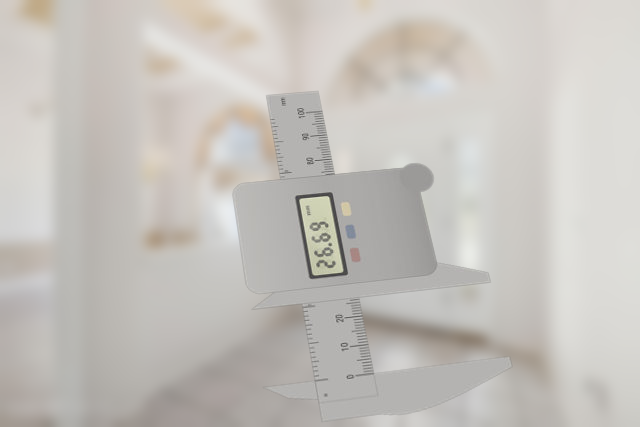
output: **26.69** mm
